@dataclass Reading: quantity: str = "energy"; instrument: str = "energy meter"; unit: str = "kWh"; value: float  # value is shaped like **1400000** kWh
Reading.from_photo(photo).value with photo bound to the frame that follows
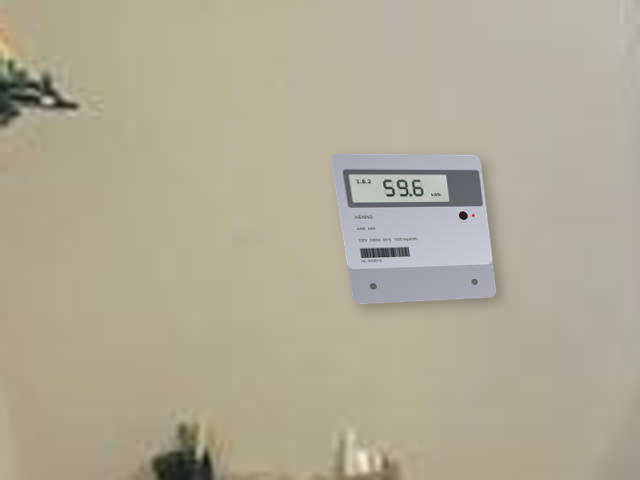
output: **59.6** kWh
